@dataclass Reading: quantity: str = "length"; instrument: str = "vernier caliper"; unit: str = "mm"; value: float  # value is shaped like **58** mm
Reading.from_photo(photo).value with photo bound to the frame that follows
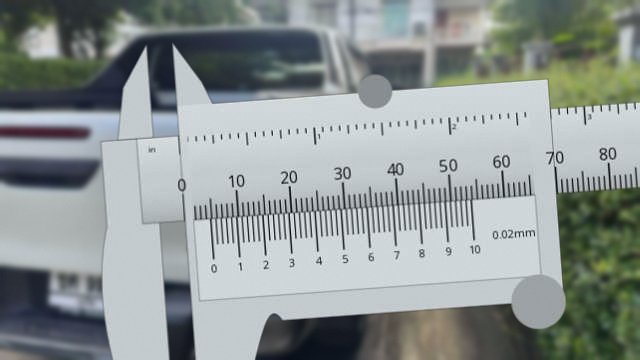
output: **4.8** mm
